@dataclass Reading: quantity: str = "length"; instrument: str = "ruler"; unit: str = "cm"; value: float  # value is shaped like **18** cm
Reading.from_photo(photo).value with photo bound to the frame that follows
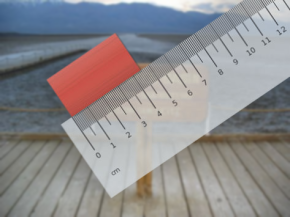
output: **4.5** cm
